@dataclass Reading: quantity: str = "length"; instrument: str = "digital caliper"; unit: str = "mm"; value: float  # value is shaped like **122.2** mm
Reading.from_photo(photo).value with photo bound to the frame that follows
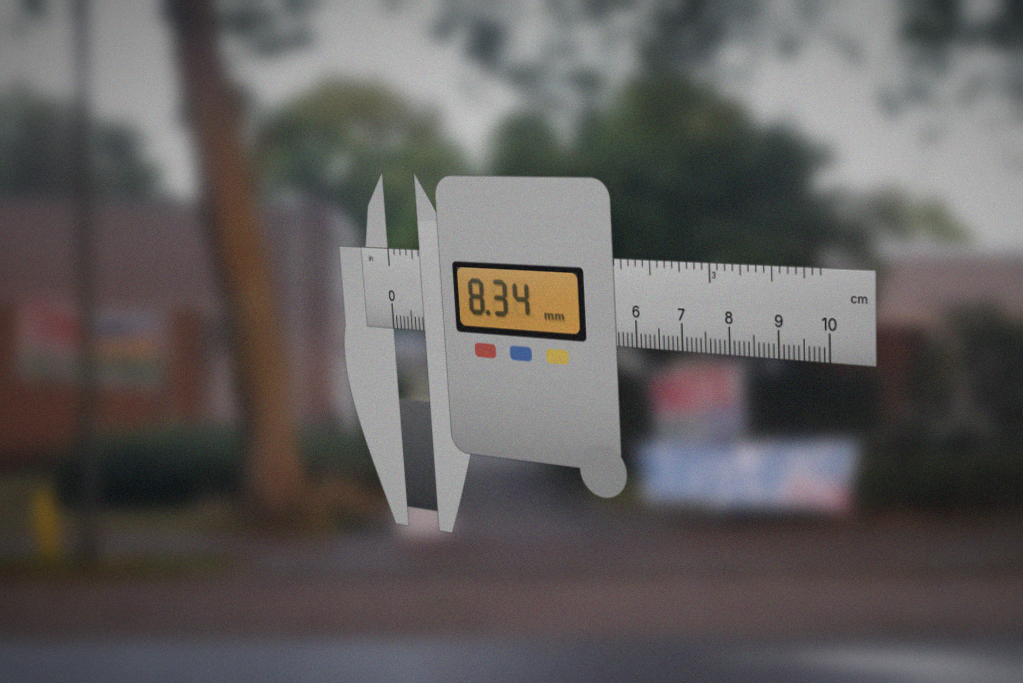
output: **8.34** mm
